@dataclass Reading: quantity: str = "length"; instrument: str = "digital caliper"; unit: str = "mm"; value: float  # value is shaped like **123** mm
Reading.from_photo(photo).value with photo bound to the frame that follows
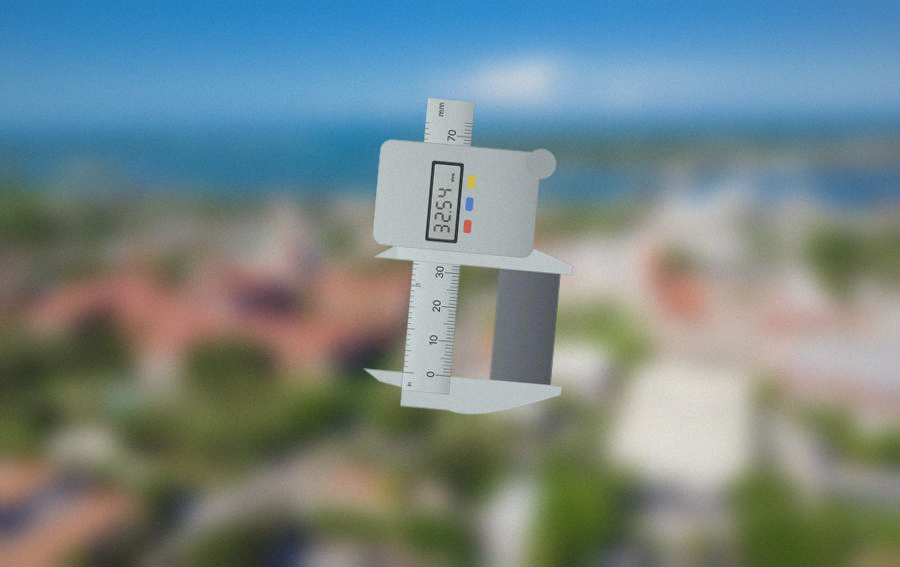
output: **32.54** mm
